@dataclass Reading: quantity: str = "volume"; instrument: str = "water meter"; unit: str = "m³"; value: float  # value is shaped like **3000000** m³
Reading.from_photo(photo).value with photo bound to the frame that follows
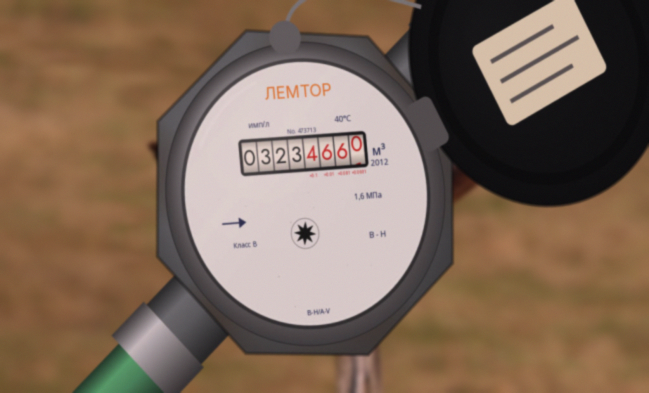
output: **323.4660** m³
